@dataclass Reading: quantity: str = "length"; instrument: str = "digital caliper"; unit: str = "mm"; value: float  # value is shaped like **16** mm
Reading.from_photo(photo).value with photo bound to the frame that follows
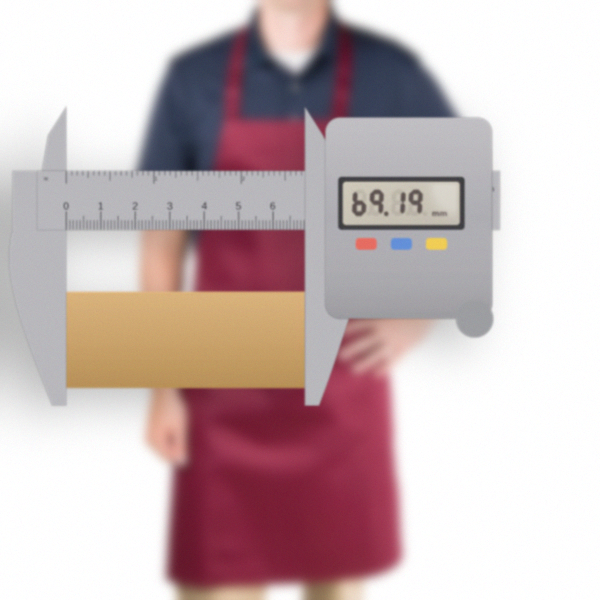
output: **69.19** mm
